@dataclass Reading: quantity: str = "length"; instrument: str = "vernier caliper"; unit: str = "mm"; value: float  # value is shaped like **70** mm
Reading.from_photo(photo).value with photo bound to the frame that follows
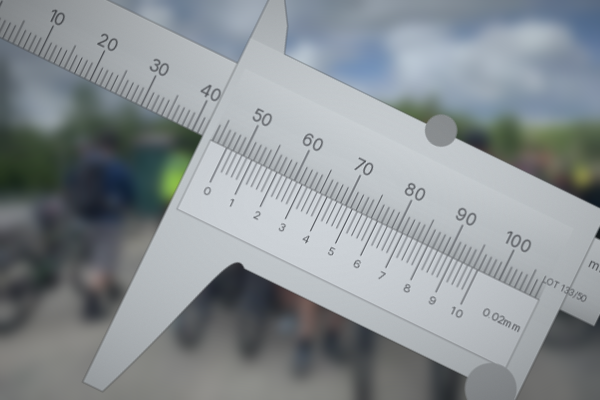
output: **46.8** mm
